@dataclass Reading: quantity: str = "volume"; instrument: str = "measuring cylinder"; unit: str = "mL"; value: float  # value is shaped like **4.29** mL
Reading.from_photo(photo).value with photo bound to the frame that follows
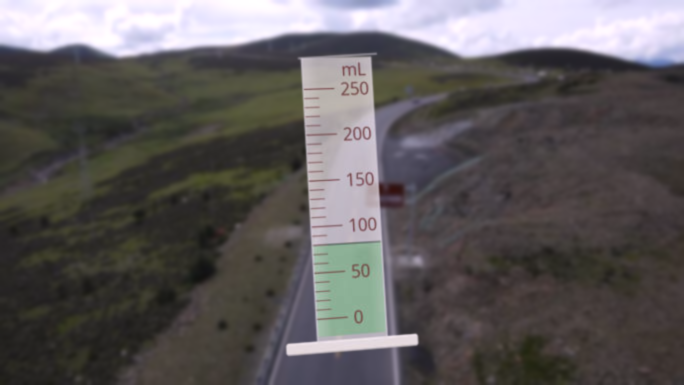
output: **80** mL
